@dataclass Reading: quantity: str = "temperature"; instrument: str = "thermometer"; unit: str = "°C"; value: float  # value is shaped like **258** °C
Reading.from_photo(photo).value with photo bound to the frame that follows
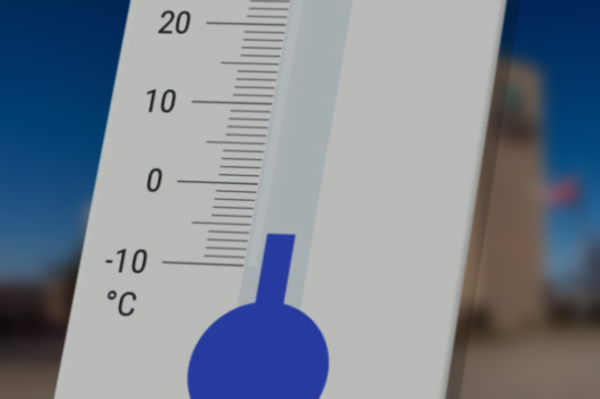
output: **-6** °C
